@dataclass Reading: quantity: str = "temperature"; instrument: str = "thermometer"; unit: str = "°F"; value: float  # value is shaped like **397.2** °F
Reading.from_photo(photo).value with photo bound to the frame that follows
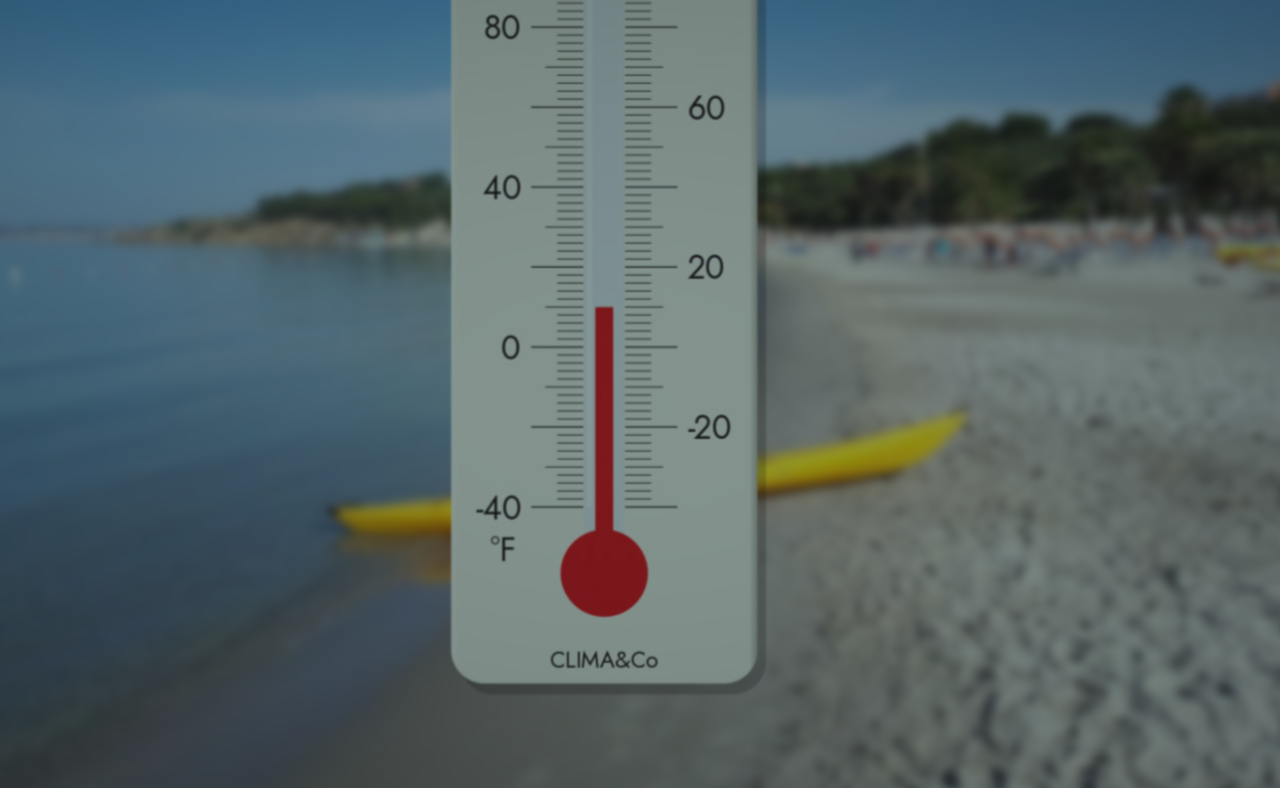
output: **10** °F
